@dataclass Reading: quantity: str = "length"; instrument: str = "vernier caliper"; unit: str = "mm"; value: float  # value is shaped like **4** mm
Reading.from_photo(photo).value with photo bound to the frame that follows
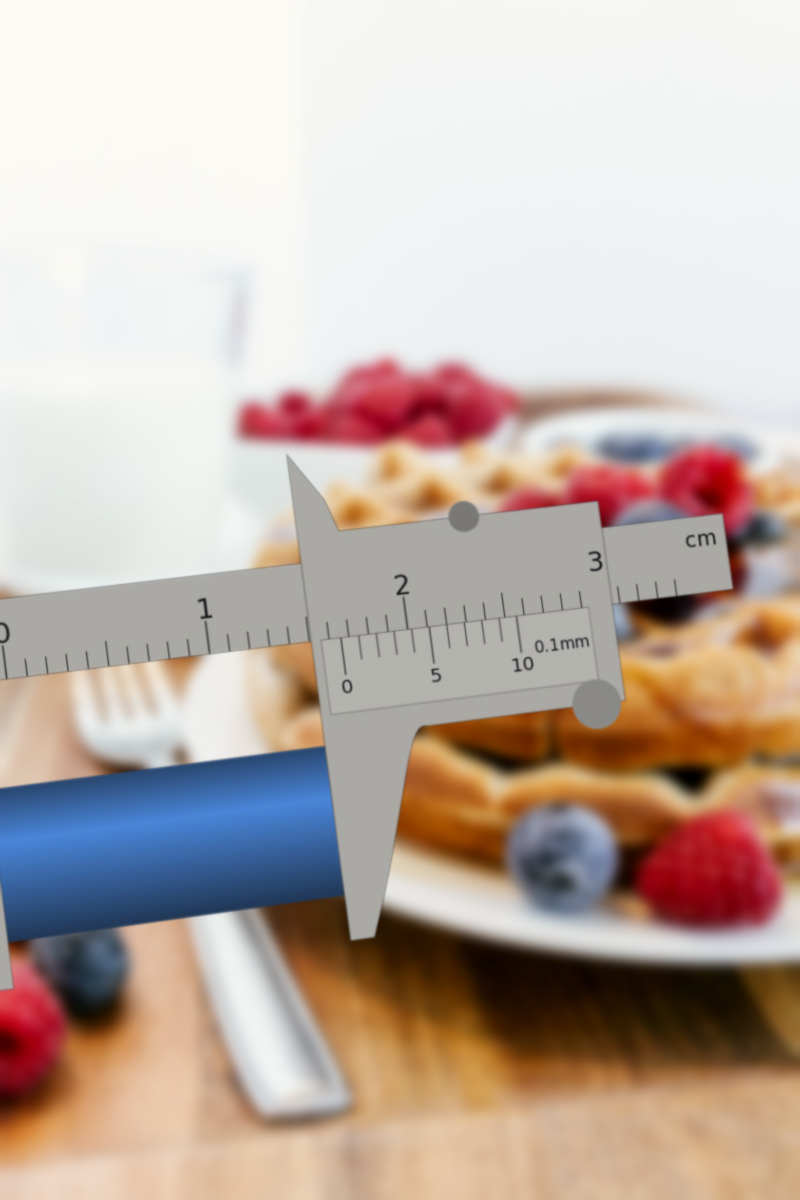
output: **16.6** mm
